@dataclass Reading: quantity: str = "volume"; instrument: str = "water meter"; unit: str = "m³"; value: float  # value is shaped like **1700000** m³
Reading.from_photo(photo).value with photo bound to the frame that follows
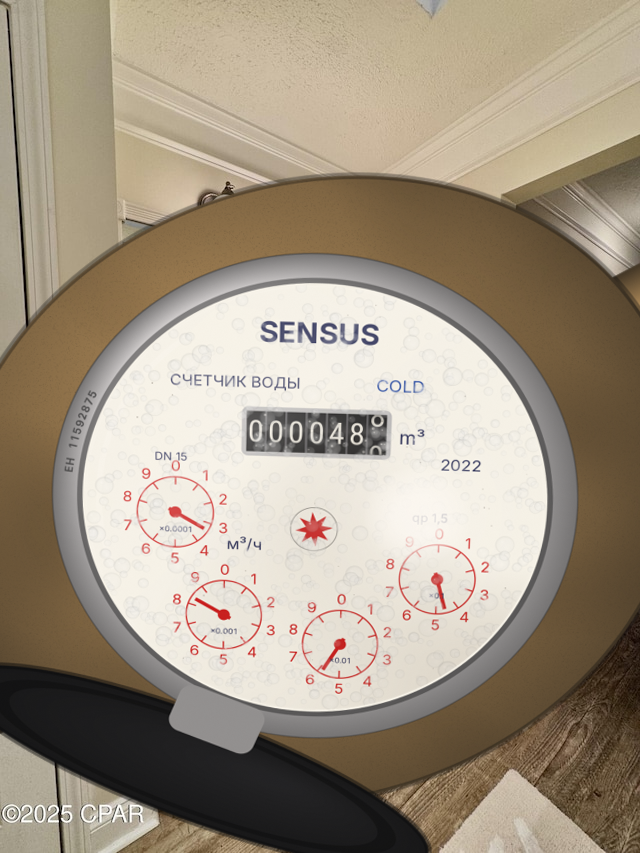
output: **488.4583** m³
